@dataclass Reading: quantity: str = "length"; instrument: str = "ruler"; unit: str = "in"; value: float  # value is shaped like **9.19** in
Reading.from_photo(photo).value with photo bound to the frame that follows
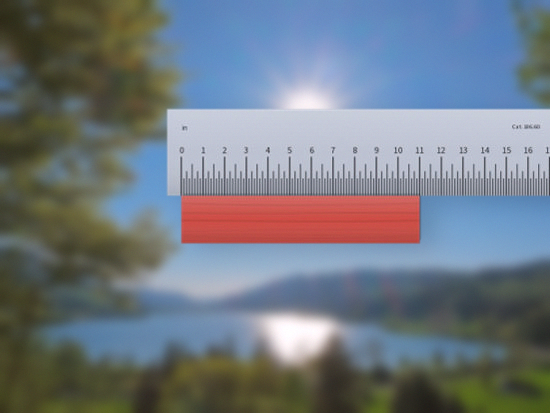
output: **11** in
